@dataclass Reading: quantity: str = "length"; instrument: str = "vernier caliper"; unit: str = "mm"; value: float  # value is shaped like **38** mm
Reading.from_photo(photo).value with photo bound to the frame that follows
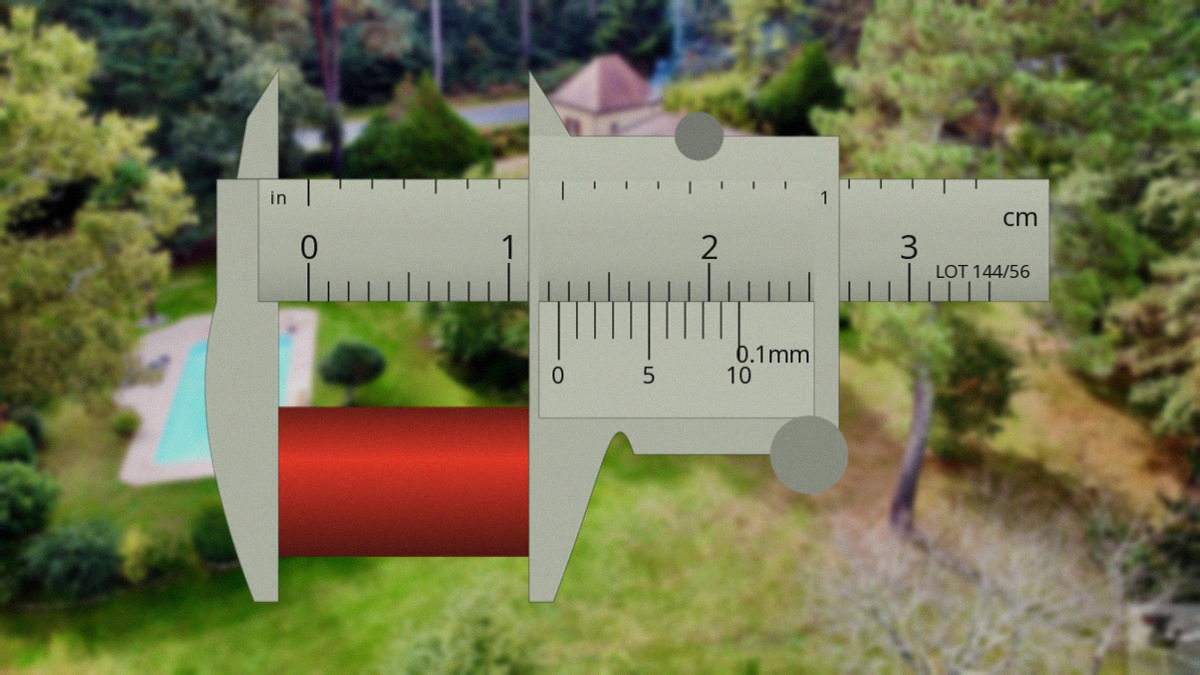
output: **12.5** mm
